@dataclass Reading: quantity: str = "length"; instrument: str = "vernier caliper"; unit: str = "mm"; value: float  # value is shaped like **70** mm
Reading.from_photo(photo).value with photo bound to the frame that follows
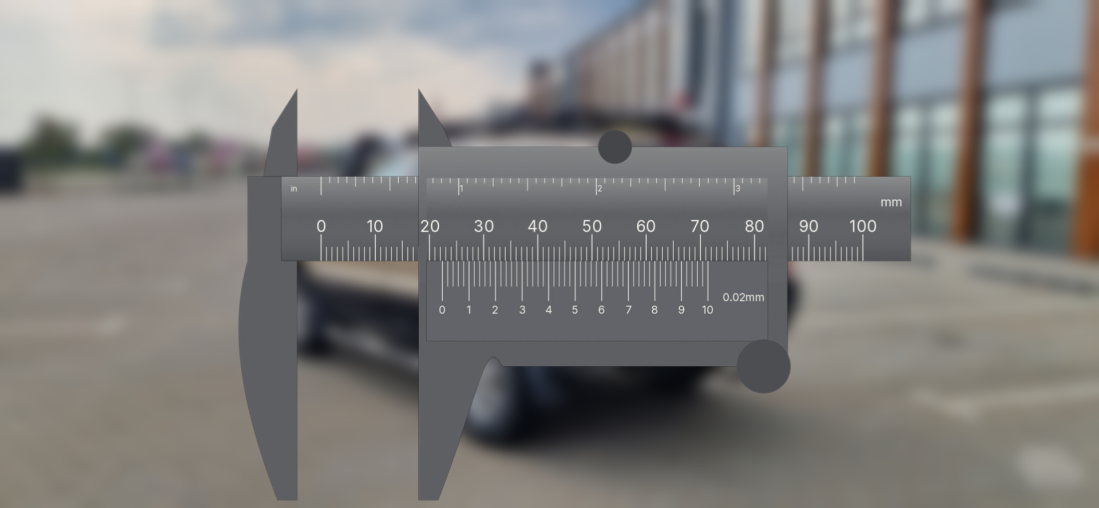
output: **22.4** mm
